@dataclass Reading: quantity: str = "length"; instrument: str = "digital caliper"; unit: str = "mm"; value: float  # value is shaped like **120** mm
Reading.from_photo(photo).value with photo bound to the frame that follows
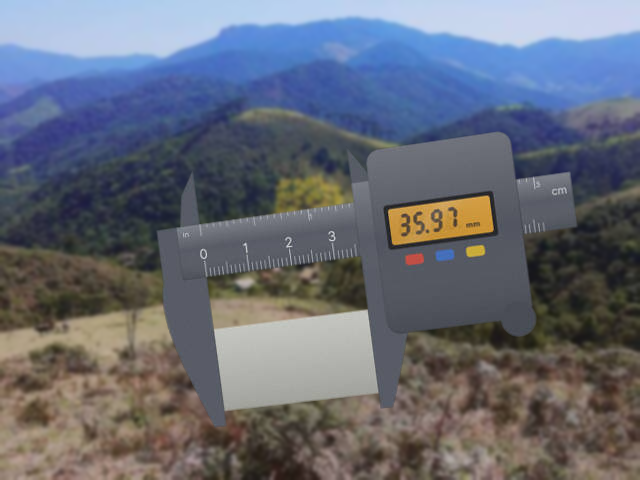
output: **35.97** mm
